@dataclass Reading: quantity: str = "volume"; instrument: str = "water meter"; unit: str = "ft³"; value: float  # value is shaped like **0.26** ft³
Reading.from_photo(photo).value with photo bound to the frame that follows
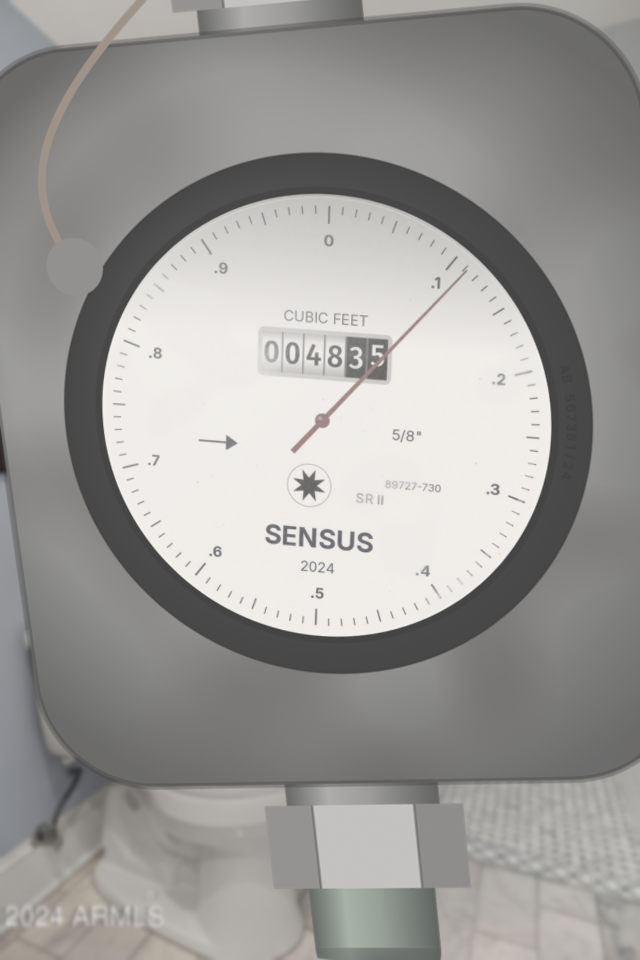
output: **4835.11** ft³
